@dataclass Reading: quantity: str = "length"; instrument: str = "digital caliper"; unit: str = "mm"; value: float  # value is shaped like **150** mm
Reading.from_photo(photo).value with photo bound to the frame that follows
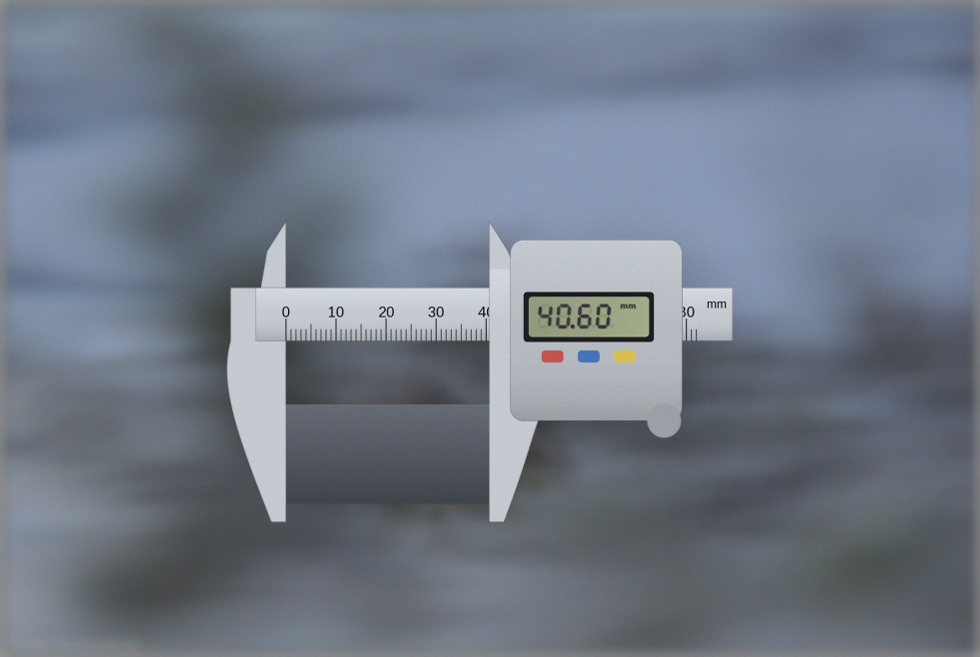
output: **40.60** mm
